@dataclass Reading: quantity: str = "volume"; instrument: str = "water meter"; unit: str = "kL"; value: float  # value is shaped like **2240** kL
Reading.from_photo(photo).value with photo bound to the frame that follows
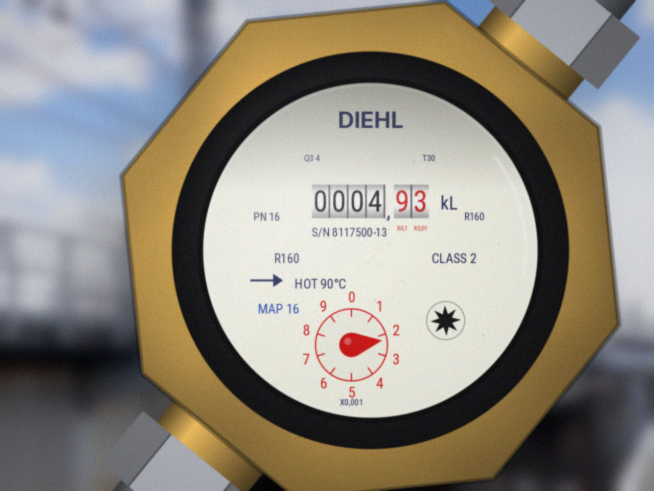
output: **4.932** kL
